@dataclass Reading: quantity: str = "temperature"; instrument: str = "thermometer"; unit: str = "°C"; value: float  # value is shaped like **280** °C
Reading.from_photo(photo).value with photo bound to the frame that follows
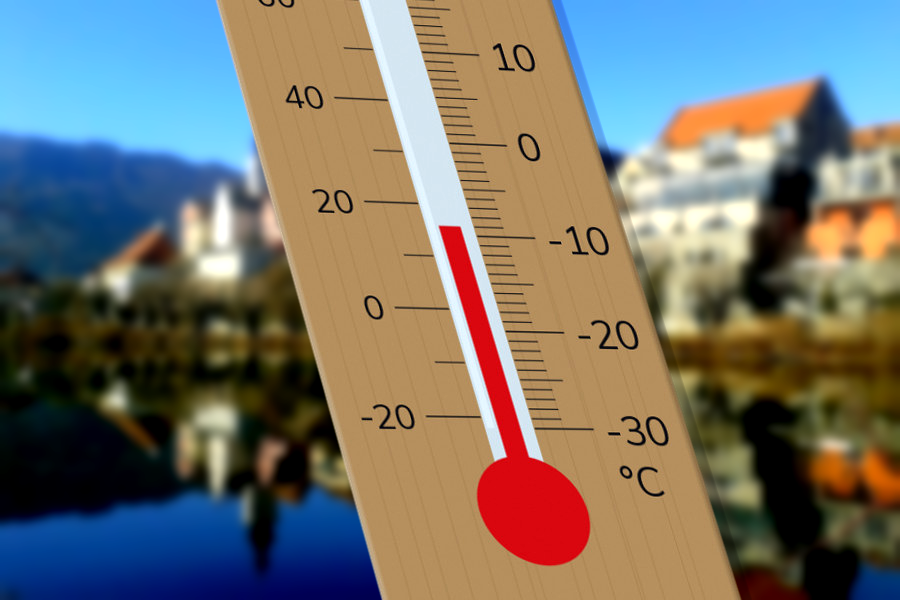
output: **-9** °C
